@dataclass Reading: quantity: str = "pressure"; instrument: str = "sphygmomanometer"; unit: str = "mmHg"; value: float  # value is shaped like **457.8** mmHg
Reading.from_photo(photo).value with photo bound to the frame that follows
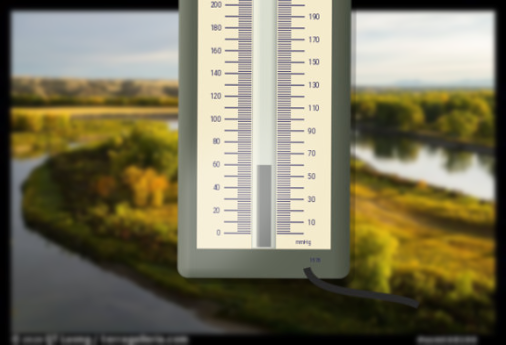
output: **60** mmHg
